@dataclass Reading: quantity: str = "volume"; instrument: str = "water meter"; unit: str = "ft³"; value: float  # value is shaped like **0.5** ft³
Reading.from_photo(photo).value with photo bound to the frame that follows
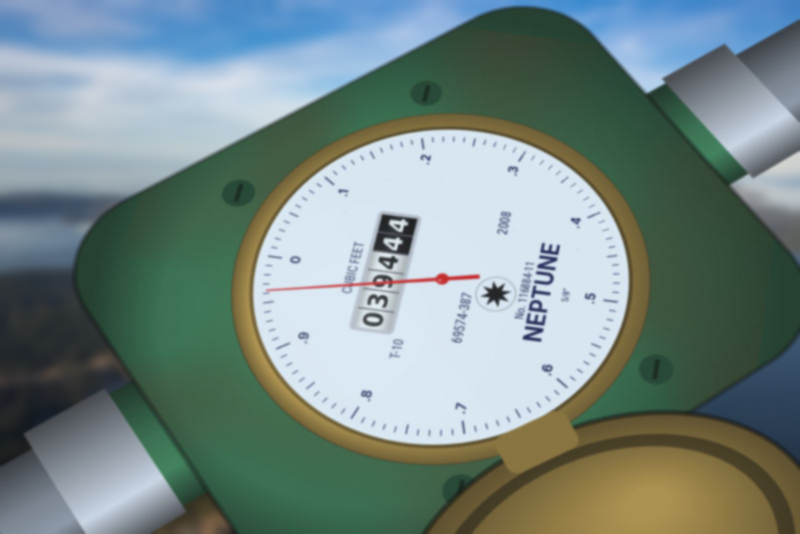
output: **39443.96** ft³
